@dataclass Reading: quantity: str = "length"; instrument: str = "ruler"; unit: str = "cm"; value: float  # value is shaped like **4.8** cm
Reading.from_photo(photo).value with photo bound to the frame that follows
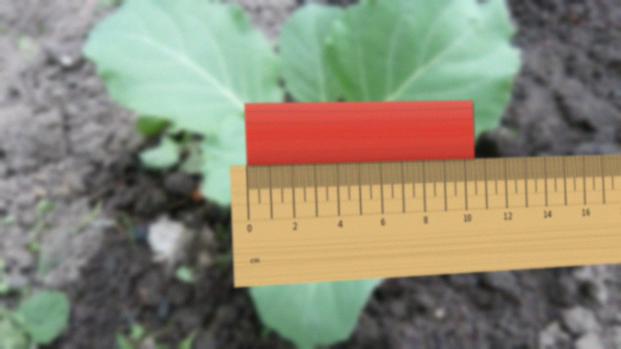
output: **10.5** cm
